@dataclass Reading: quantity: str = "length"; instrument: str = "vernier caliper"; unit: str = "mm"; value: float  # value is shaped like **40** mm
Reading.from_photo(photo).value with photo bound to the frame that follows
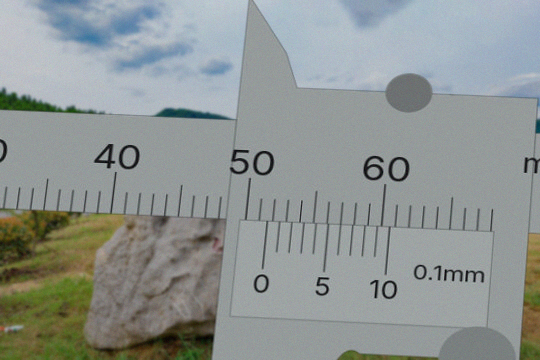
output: **51.6** mm
